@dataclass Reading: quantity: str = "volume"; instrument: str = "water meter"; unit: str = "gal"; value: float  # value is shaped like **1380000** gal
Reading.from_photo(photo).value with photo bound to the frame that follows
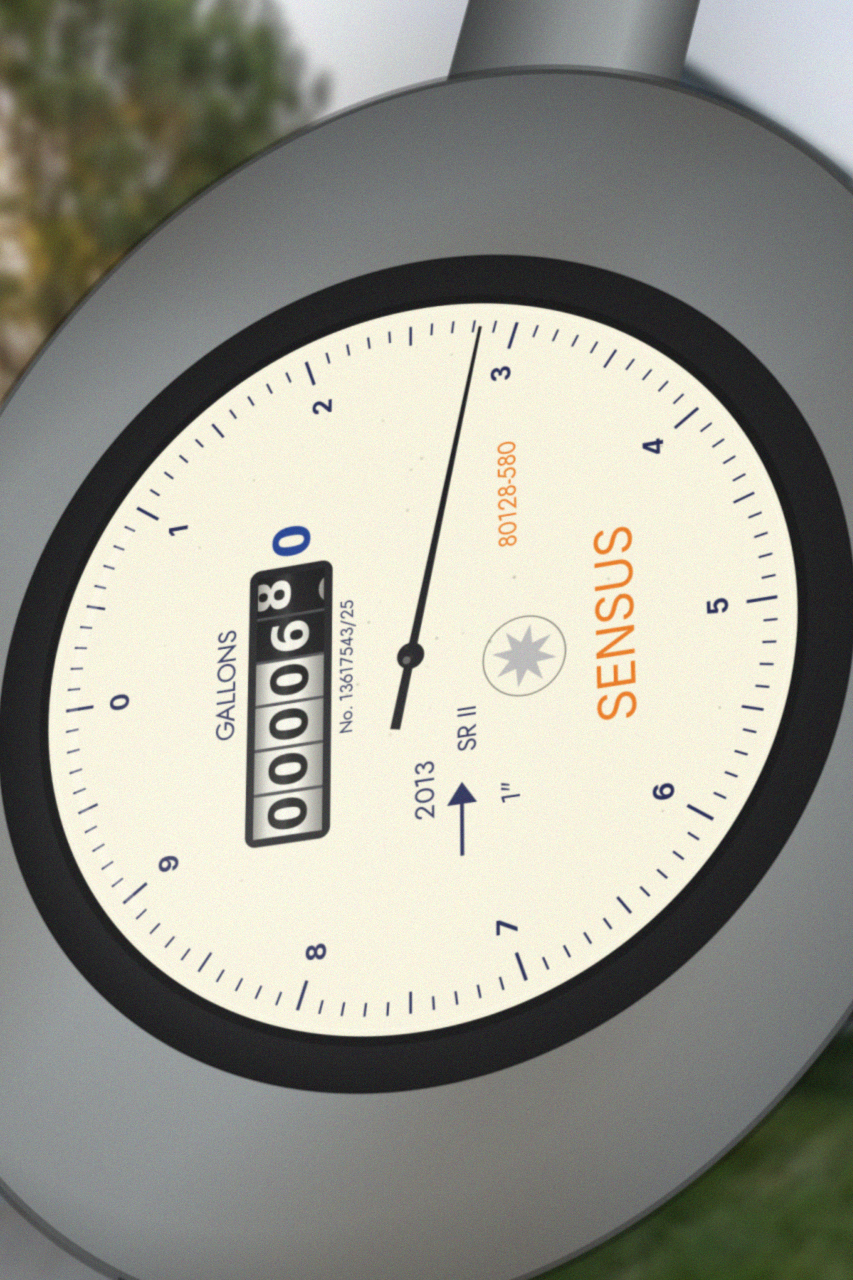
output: **682.8** gal
